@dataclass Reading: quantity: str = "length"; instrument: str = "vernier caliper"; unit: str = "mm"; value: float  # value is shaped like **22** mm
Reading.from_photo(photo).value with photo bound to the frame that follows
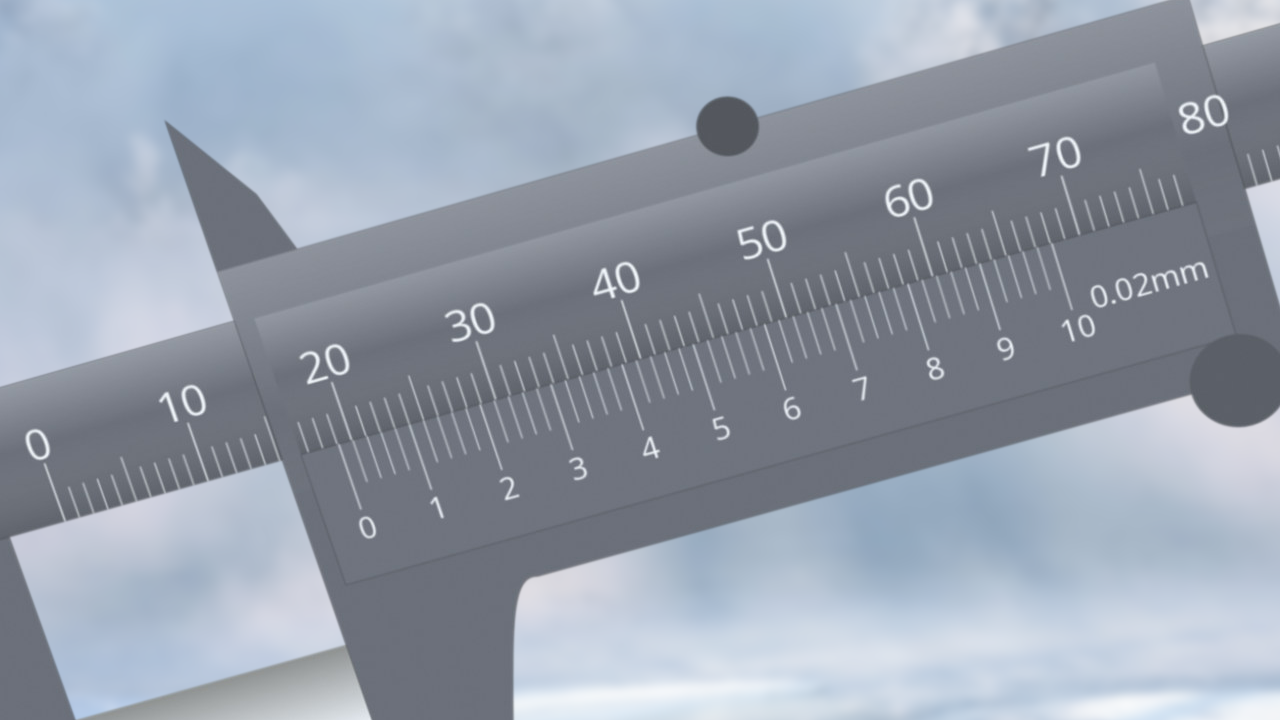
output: **19.1** mm
